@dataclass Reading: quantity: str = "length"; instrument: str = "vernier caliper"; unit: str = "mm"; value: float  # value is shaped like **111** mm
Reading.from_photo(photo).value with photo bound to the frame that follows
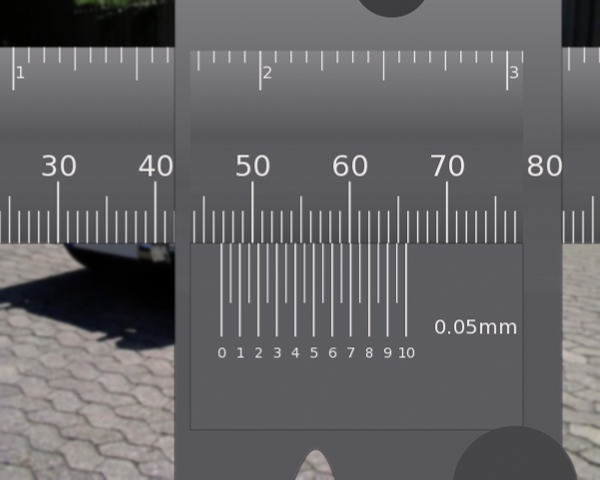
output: **46.8** mm
